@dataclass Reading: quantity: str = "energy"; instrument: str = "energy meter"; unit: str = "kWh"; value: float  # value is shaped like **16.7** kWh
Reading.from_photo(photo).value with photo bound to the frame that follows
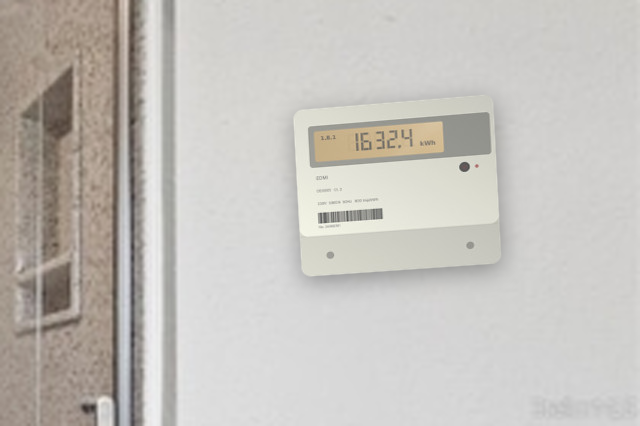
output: **1632.4** kWh
